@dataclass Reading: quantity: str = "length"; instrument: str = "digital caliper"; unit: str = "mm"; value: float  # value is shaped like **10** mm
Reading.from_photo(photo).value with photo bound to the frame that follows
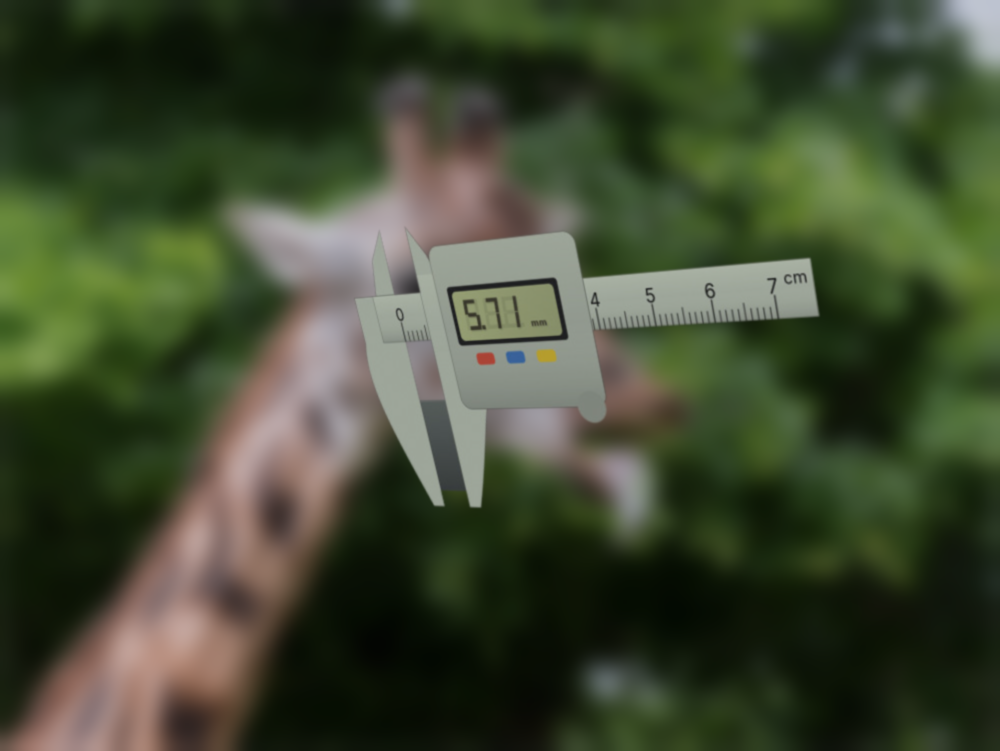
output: **5.71** mm
